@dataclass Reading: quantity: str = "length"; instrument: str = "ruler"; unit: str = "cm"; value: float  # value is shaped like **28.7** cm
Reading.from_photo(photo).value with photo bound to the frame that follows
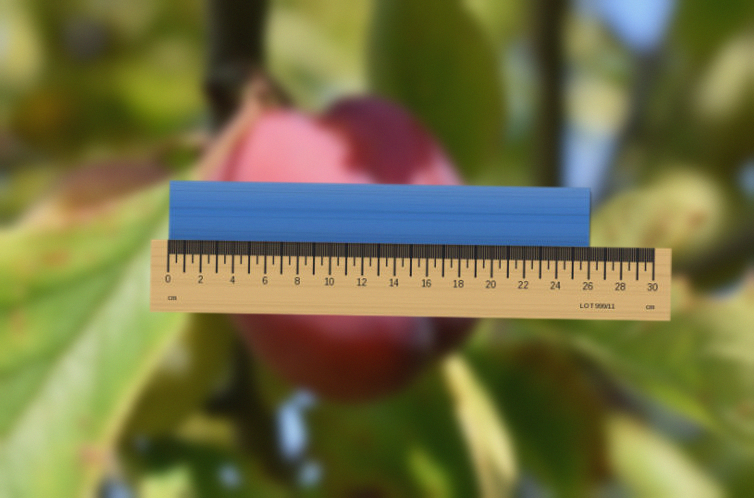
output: **26** cm
